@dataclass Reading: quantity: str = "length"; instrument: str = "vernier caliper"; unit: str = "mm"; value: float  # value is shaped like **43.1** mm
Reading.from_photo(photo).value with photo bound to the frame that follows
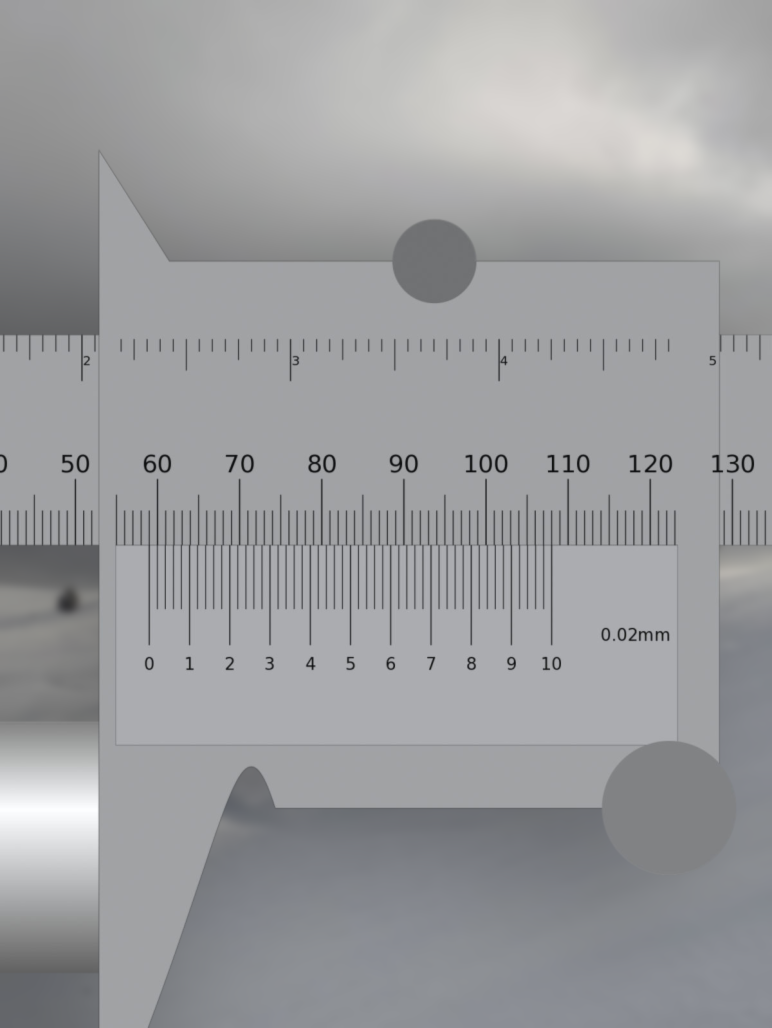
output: **59.0** mm
